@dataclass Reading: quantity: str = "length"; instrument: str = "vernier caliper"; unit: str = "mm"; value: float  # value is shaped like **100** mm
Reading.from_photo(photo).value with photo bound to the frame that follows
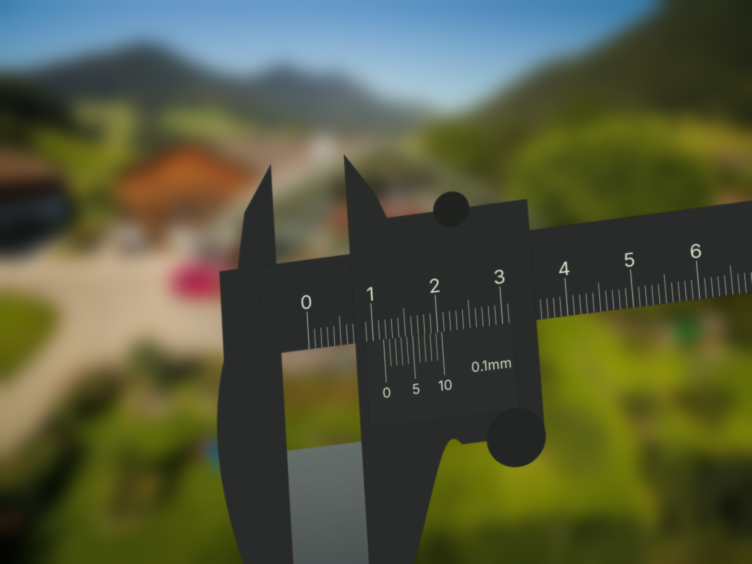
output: **11.6** mm
